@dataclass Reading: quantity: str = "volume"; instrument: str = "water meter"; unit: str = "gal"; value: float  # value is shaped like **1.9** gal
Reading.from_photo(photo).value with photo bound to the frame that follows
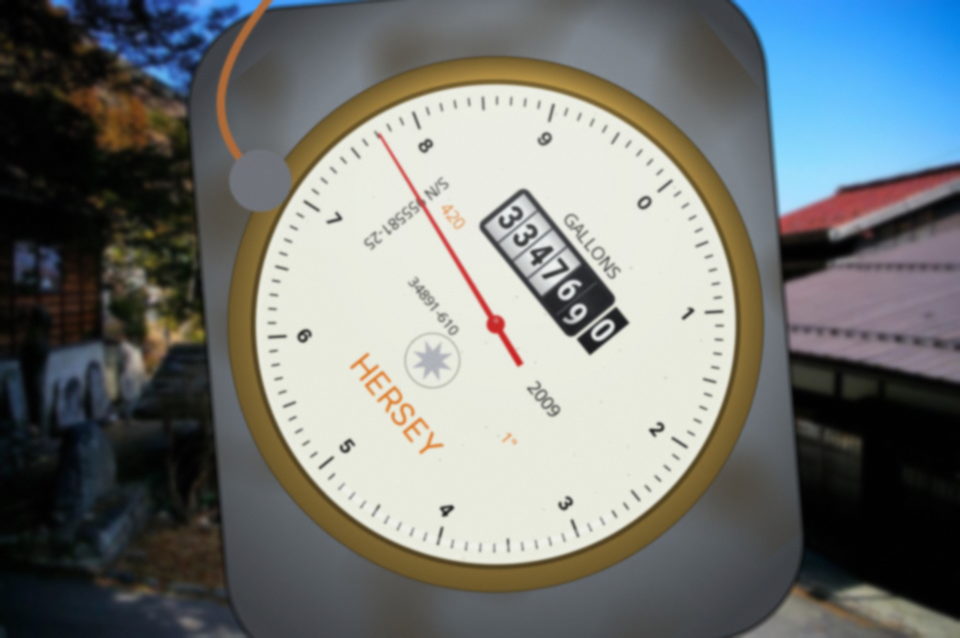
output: **3347687.7** gal
